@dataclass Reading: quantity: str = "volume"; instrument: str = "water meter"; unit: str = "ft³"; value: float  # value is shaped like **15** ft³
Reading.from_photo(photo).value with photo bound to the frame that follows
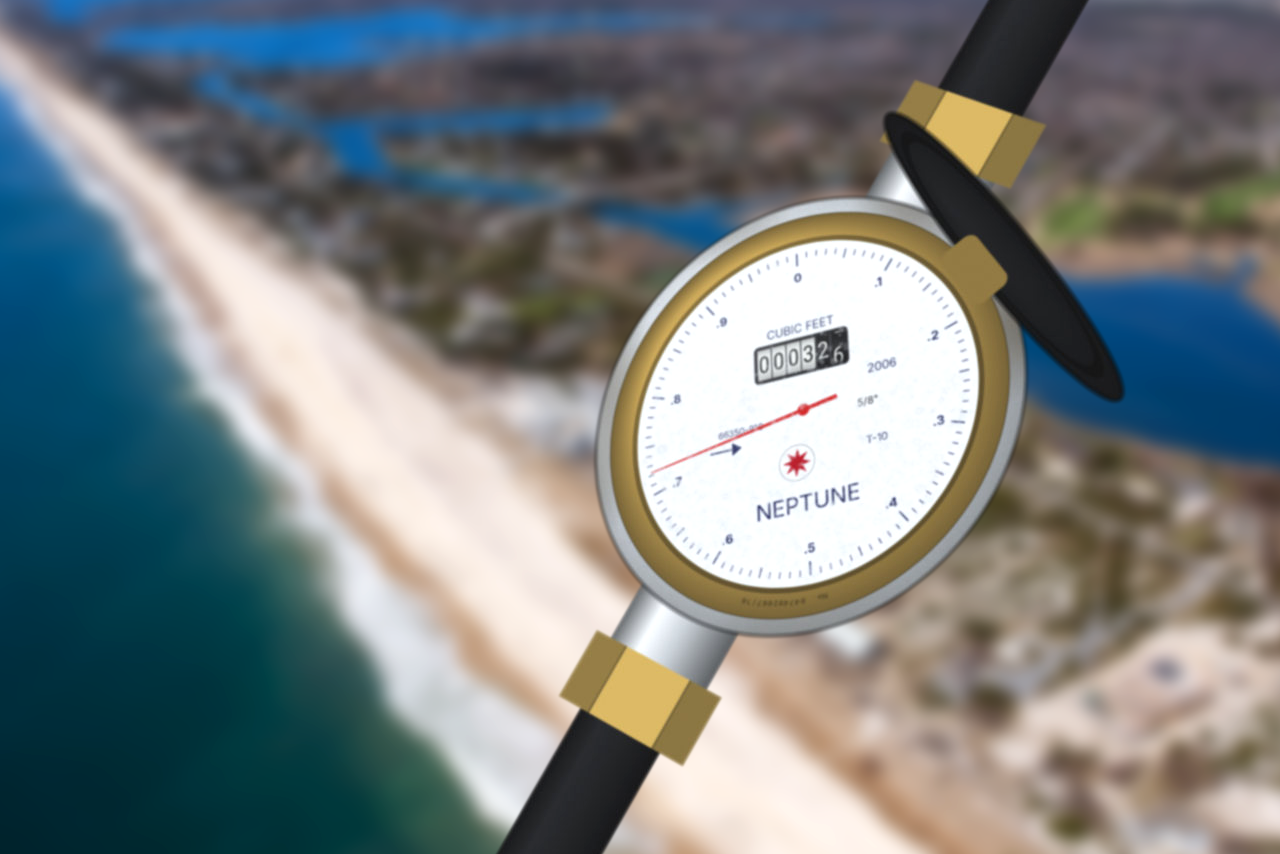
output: **325.72** ft³
